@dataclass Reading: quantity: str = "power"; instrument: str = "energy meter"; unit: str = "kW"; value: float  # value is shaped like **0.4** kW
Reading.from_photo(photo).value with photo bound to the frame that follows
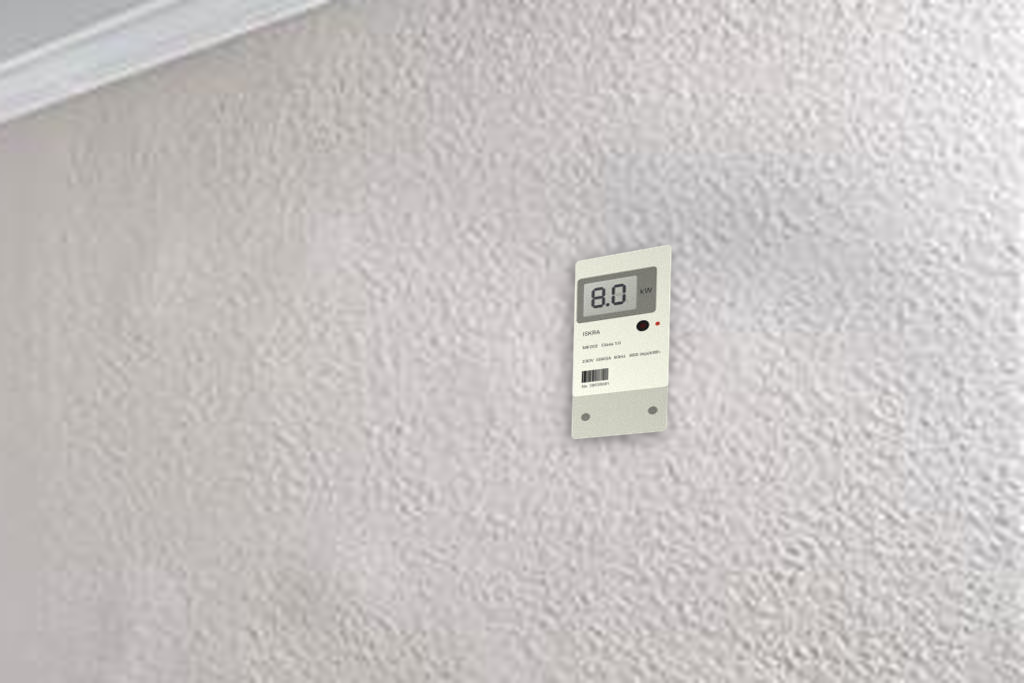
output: **8.0** kW
